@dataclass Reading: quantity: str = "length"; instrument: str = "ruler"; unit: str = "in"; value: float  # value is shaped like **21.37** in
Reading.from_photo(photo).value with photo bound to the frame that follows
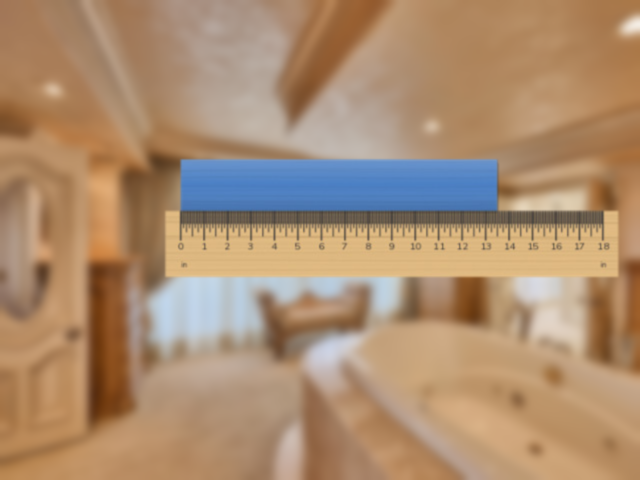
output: **13.5** in
